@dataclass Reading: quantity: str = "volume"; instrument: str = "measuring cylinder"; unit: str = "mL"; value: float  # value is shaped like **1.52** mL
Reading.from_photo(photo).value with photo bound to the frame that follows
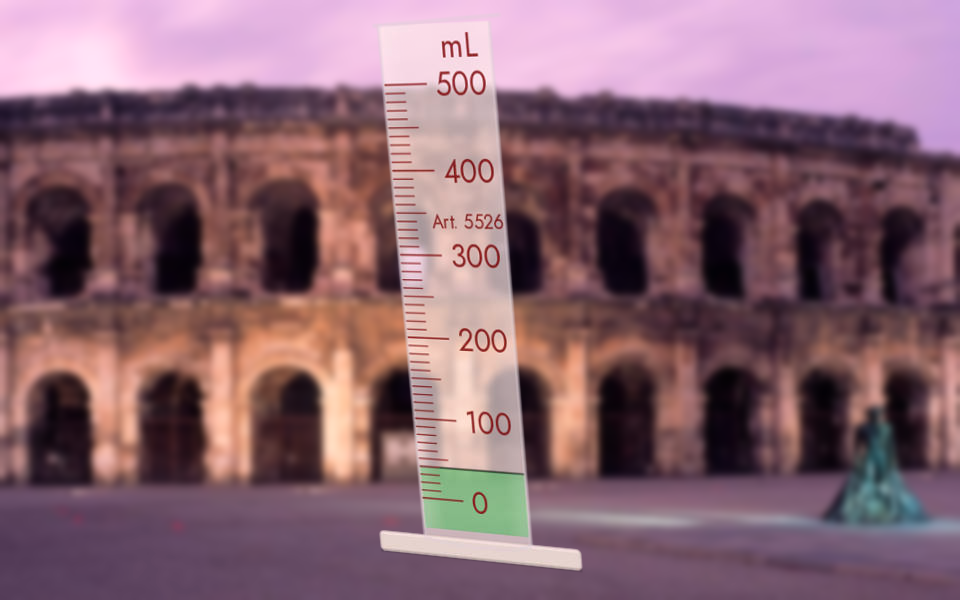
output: **40** mL
